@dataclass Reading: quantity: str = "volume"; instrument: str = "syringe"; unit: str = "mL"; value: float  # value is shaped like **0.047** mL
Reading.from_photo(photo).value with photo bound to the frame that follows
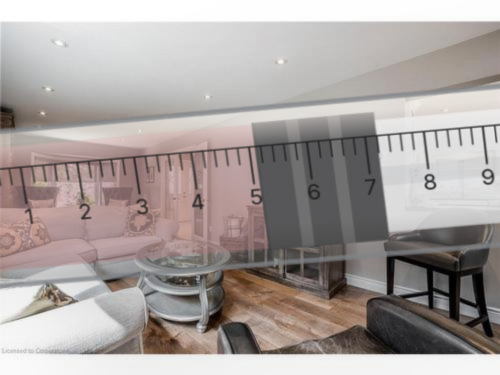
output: **5.1** mL
